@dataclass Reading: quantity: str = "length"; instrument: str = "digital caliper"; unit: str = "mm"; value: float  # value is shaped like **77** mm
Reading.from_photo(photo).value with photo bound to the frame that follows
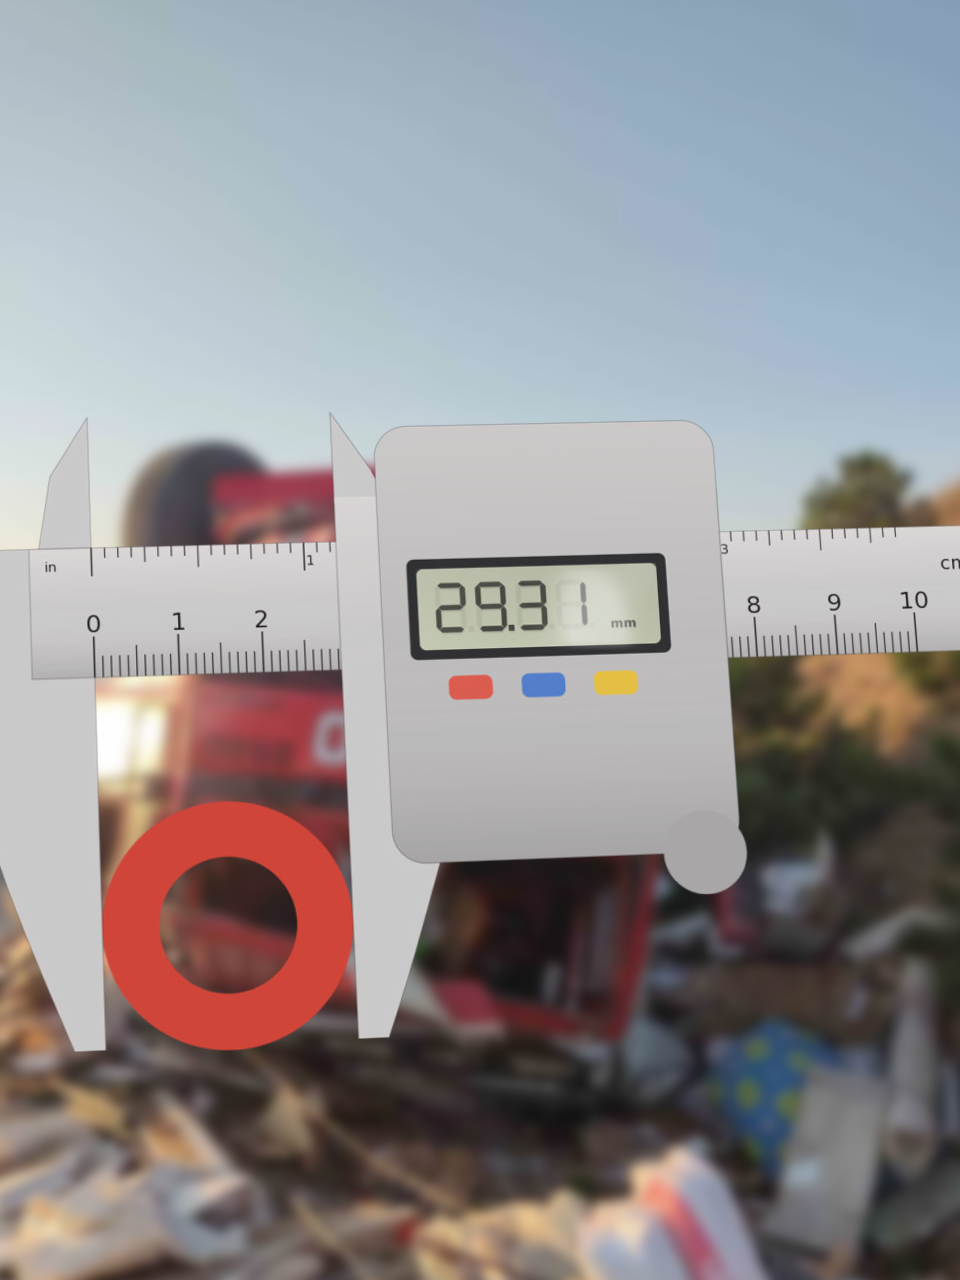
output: **29.31** mm
